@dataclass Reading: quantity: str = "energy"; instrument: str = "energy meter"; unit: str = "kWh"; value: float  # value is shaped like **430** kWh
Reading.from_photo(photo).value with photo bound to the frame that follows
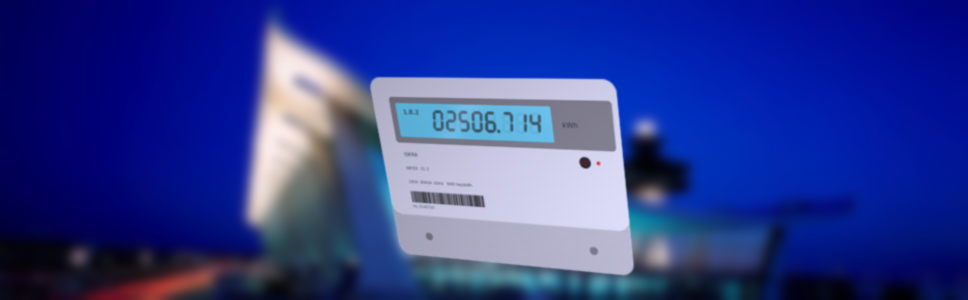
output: **2506.714** kWh
